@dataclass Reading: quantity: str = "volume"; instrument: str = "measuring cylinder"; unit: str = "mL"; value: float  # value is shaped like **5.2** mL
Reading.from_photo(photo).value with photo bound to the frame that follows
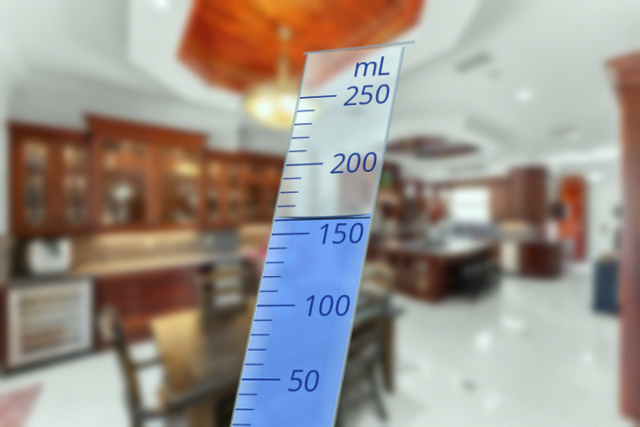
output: **160** mL
